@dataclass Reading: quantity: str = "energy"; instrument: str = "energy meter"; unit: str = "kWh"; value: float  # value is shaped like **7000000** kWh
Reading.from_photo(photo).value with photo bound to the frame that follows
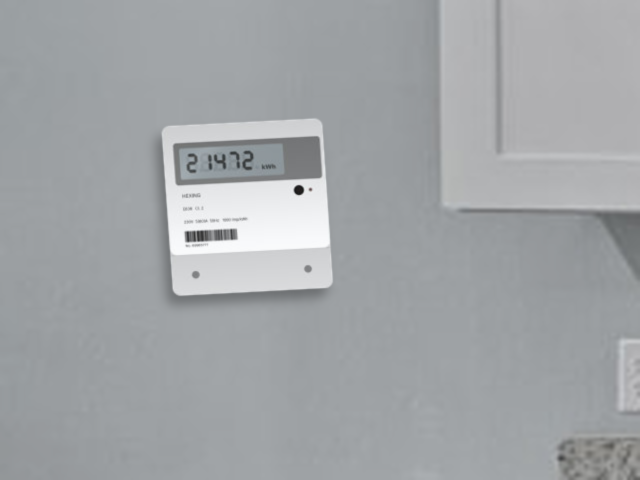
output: **21472** kWh
